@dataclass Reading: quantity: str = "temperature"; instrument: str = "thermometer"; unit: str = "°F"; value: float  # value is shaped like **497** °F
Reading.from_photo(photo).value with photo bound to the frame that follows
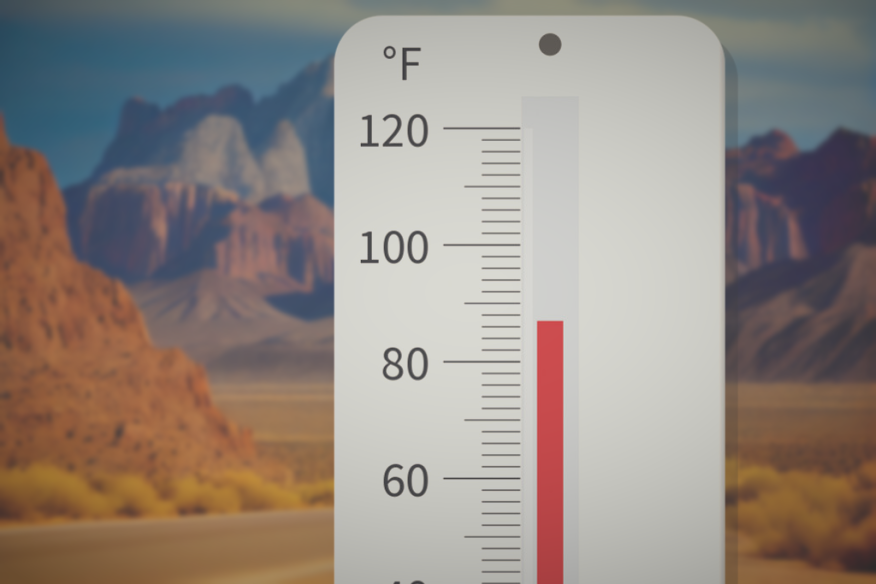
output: **87** °F
